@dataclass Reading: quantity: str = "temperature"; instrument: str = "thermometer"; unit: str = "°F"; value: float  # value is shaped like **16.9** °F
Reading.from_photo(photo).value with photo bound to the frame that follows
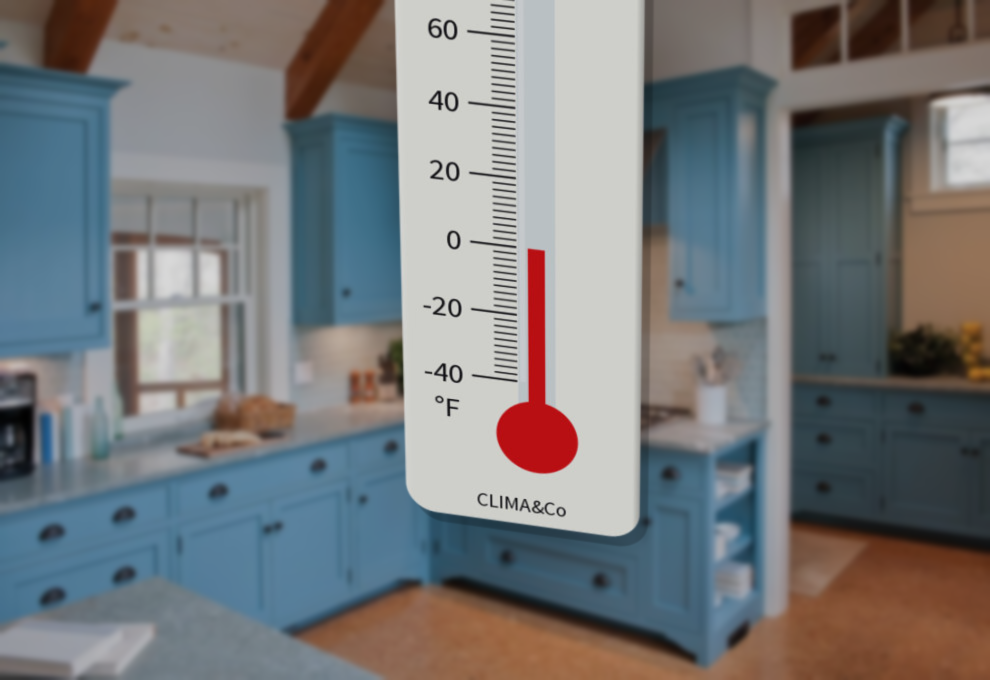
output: **0** °F
